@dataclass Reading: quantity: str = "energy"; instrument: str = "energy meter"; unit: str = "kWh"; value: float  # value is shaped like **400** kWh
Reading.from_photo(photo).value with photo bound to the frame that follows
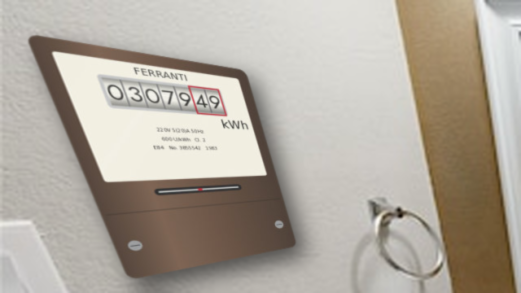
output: **3079.49** kWh
